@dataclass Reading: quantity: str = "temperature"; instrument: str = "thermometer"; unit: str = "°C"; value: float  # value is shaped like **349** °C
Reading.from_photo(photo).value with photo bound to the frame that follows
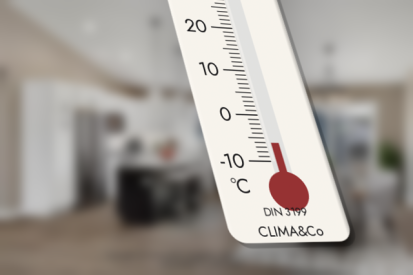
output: **-6** °C
